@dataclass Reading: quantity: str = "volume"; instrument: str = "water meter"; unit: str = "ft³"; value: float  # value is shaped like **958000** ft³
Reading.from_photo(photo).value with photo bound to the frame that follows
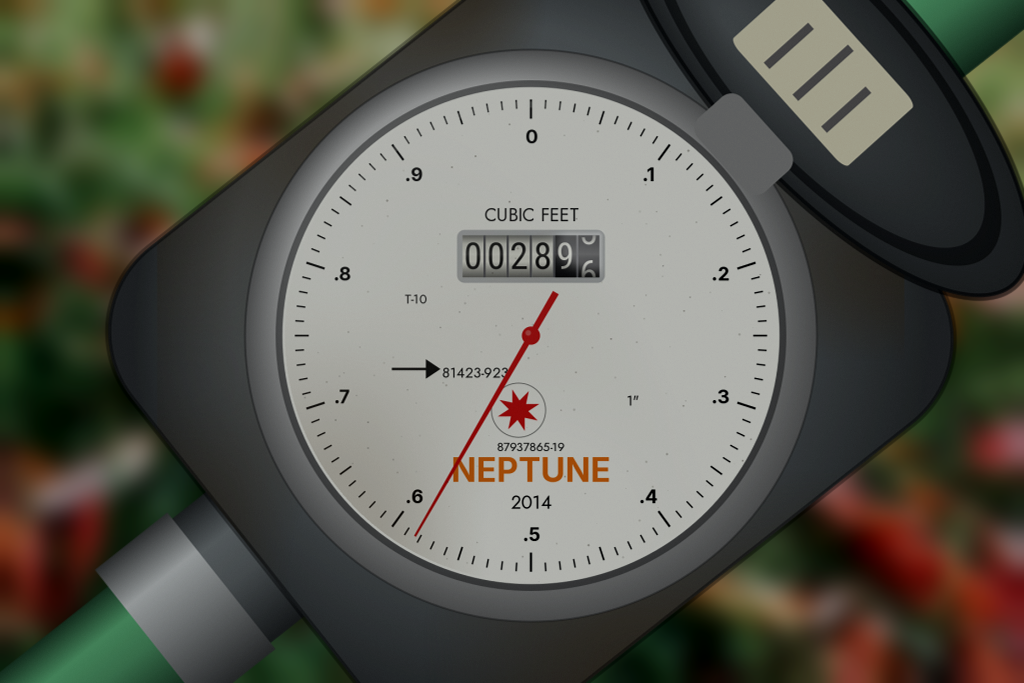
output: **2895.58** ft³
